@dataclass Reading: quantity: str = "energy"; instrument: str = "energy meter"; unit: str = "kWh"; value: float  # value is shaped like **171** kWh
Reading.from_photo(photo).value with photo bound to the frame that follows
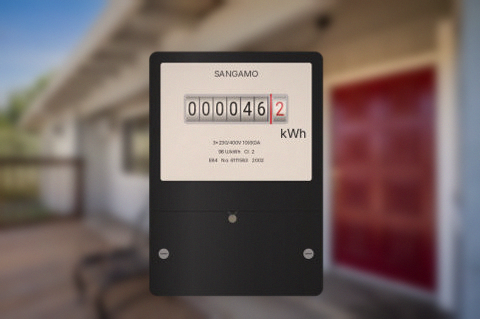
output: **46.2** kWh
